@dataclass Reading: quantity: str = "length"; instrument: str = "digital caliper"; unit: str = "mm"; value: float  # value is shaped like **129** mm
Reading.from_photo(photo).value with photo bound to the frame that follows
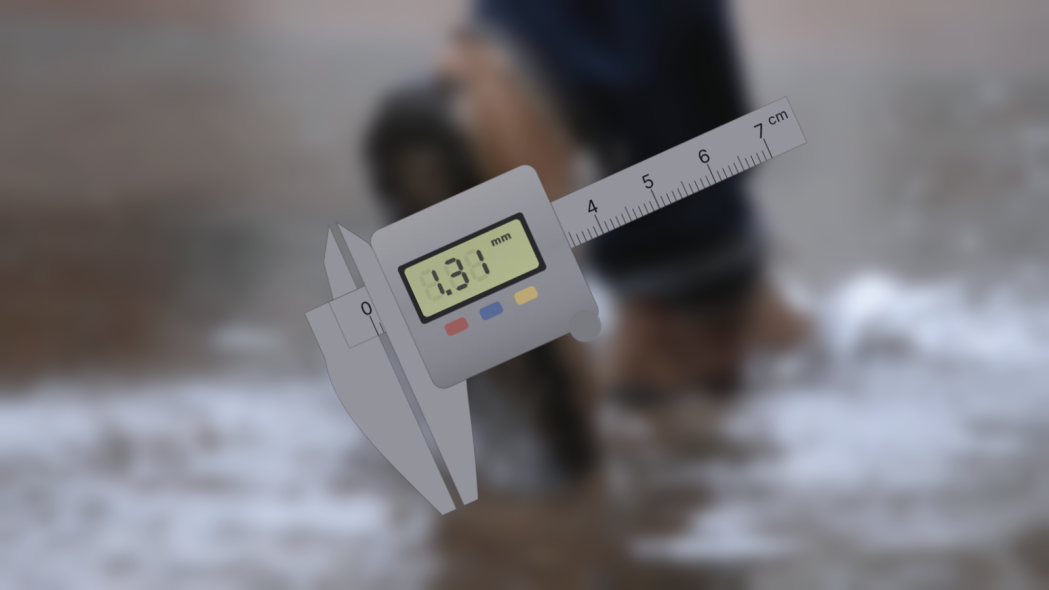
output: **1.31** mm
